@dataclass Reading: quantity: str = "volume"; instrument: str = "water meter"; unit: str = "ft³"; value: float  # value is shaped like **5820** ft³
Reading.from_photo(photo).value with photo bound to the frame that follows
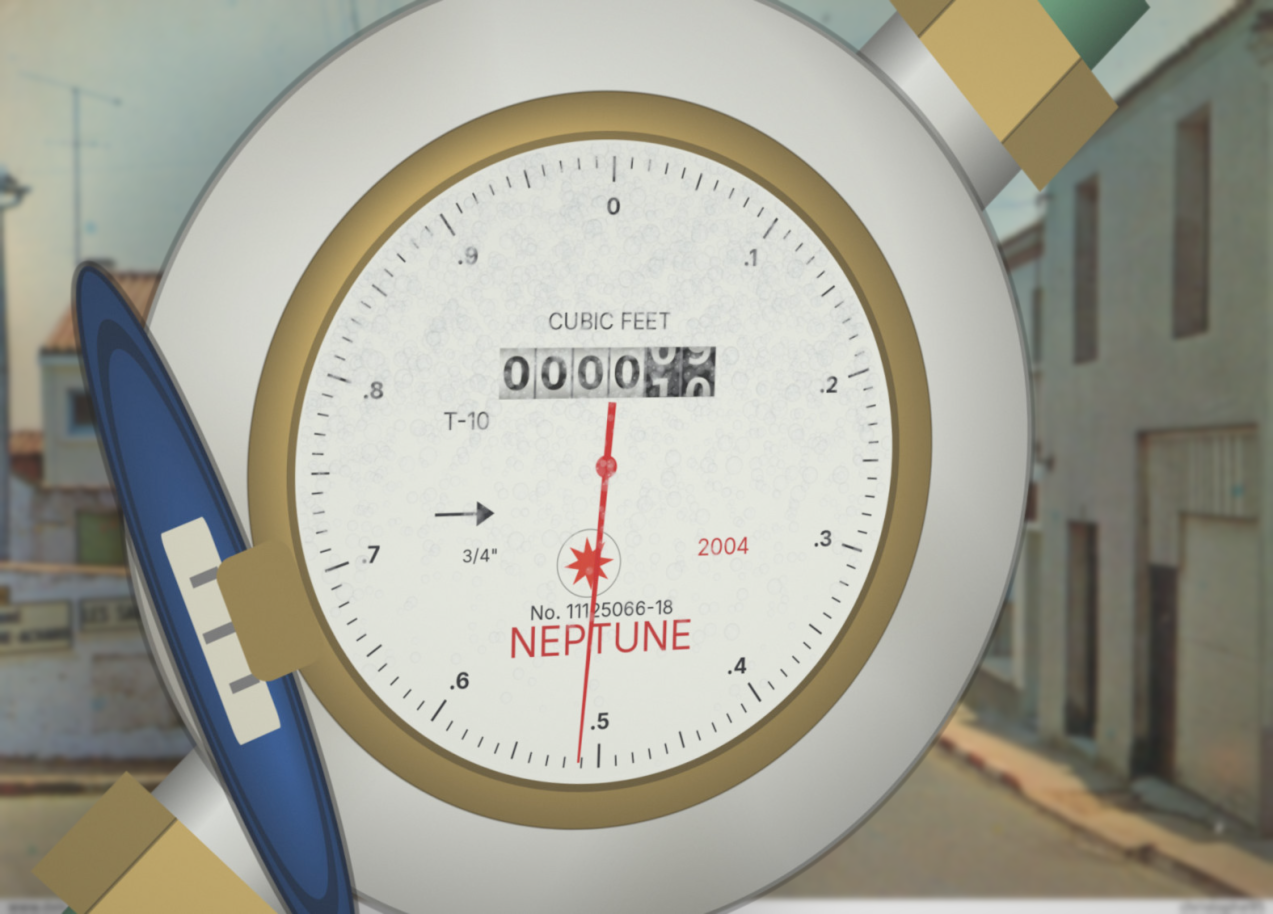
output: **9.51** ft³
